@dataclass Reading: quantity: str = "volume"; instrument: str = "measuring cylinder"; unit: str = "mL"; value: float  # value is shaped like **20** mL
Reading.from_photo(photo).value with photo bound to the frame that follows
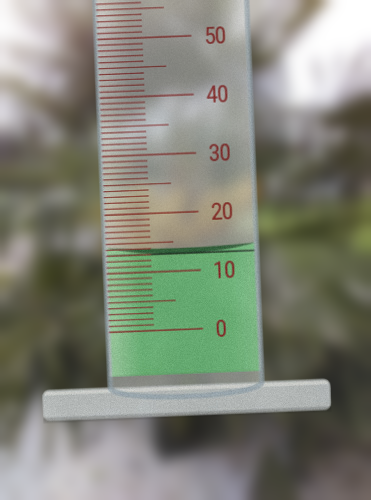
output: **13** mL
